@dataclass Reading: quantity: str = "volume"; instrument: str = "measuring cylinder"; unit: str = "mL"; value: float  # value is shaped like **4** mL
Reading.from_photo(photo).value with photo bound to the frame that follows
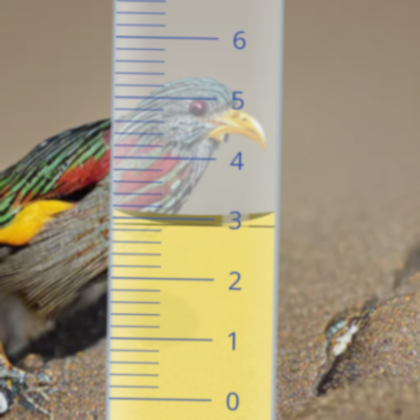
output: **2.9** mL
